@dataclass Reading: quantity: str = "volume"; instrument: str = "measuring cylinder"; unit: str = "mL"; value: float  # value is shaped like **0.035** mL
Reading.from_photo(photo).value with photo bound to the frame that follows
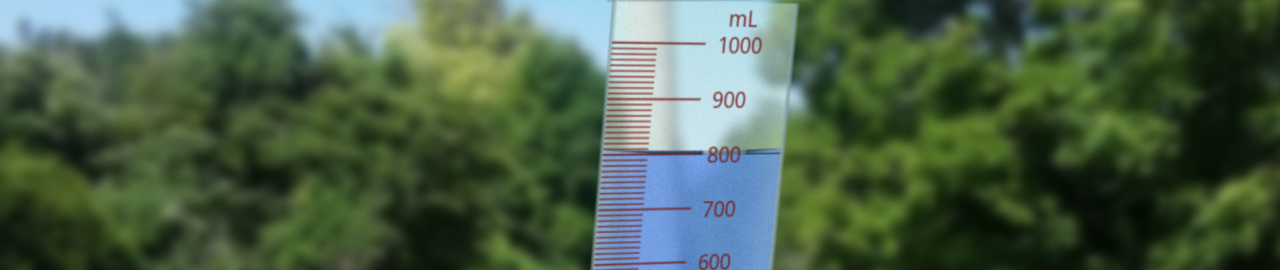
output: **800** mL
